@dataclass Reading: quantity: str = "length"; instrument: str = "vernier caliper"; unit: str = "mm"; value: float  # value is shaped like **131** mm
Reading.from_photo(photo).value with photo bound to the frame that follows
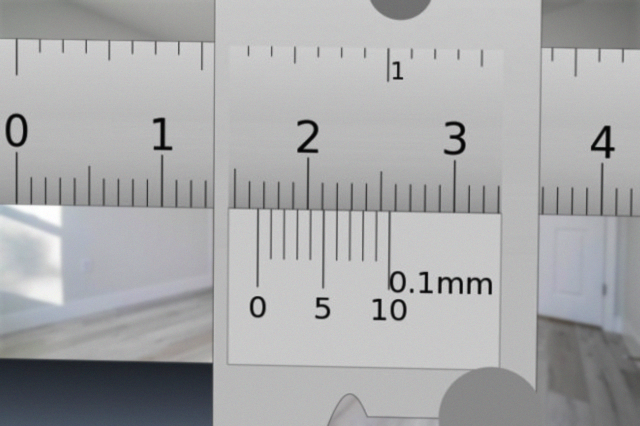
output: **16.6** mm
